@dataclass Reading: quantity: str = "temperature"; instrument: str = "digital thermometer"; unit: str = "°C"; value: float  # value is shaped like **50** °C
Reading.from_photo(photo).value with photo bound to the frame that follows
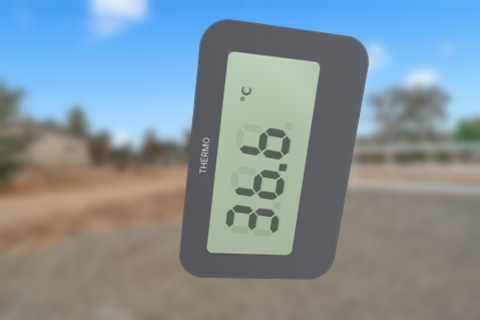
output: **36.6** °C
